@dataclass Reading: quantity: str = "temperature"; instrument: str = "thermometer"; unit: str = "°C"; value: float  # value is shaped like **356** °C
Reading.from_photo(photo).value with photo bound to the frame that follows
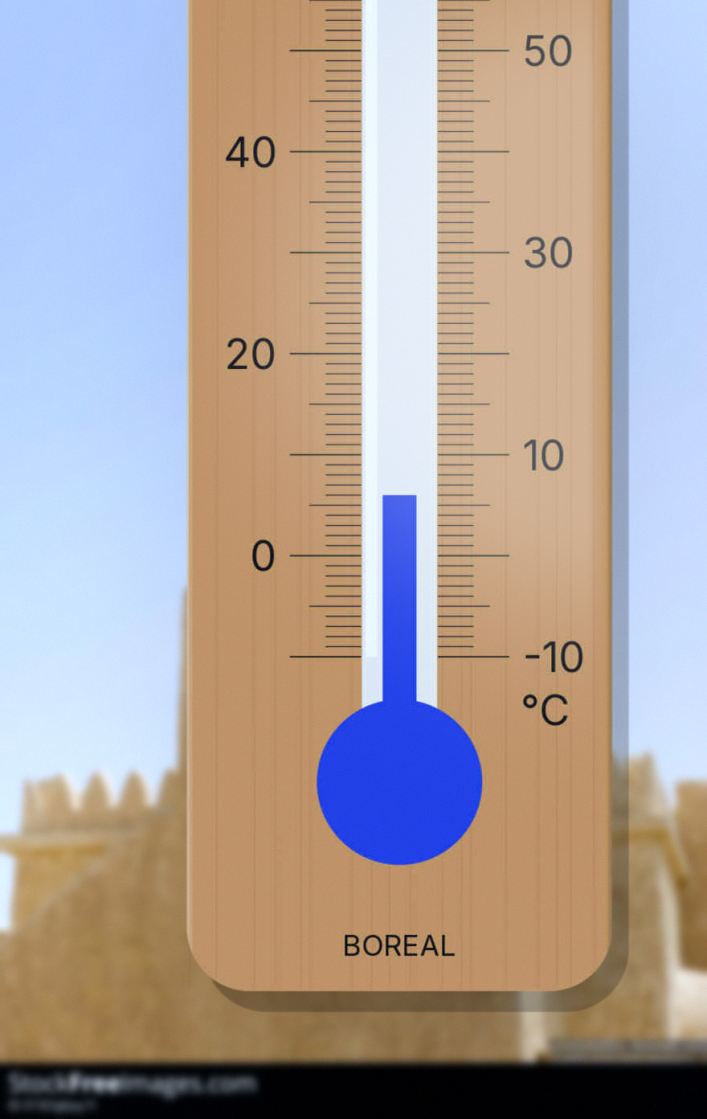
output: **6** °C
